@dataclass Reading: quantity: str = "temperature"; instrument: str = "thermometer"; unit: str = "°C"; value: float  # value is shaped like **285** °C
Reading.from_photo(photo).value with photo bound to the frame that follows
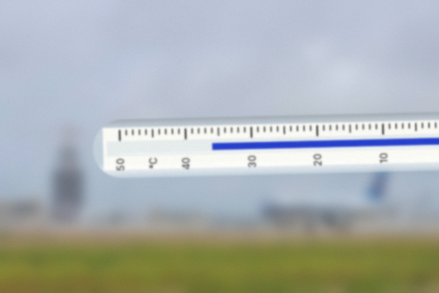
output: **36** °C
